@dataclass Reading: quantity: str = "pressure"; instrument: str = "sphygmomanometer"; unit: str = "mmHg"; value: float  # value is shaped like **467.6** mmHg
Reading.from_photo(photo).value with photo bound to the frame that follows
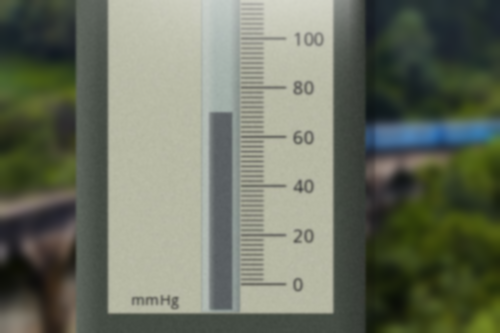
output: **70** mmHg
